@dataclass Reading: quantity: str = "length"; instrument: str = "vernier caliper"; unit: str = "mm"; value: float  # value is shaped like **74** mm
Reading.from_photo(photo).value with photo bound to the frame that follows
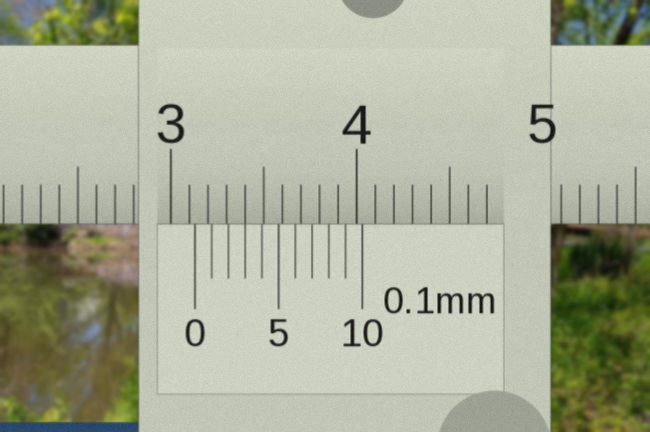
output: **31.3** mm
